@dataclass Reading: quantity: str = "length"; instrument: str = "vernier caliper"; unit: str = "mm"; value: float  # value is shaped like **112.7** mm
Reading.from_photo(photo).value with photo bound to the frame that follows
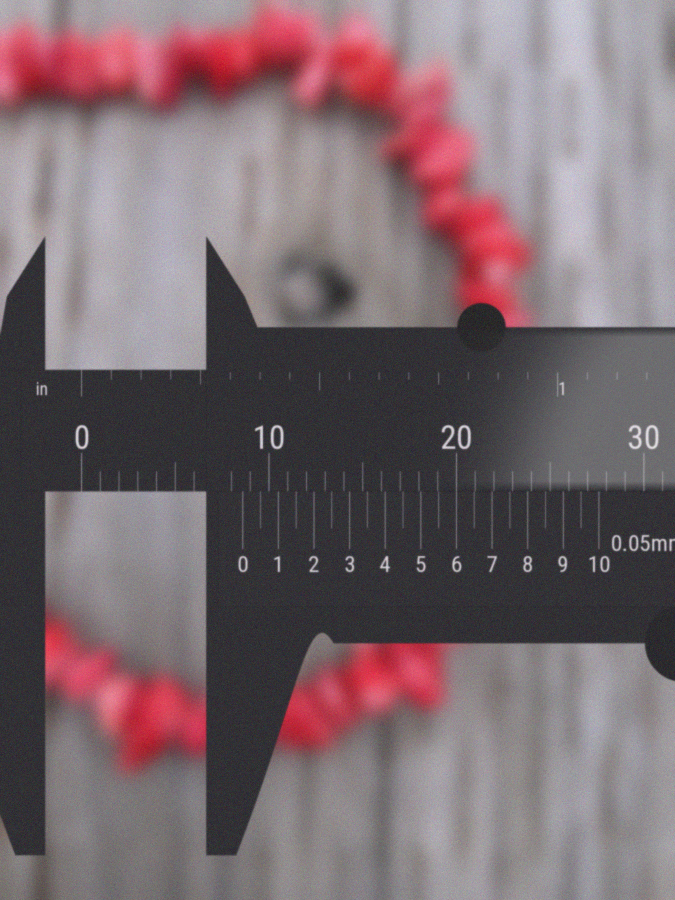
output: **8.6** mm
